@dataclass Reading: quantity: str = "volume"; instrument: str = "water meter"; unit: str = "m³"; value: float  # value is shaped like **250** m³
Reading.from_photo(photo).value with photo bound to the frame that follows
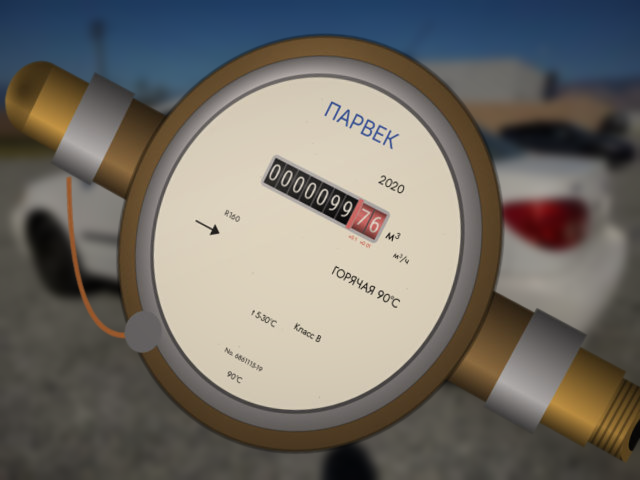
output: **99.76** m³
